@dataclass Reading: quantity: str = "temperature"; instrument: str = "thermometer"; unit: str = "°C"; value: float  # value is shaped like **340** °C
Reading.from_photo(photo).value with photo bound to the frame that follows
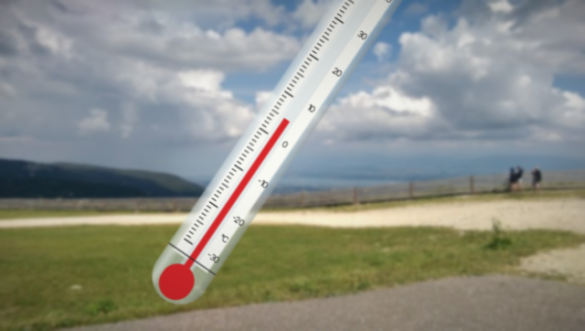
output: **5** °C
